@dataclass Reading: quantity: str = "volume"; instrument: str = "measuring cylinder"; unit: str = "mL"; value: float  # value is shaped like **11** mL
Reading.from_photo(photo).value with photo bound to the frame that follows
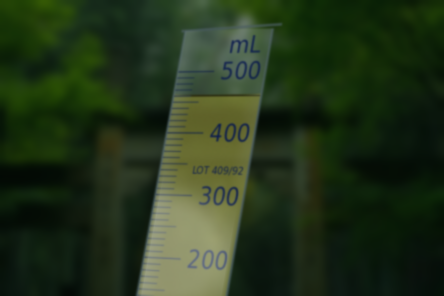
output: **460** mL
